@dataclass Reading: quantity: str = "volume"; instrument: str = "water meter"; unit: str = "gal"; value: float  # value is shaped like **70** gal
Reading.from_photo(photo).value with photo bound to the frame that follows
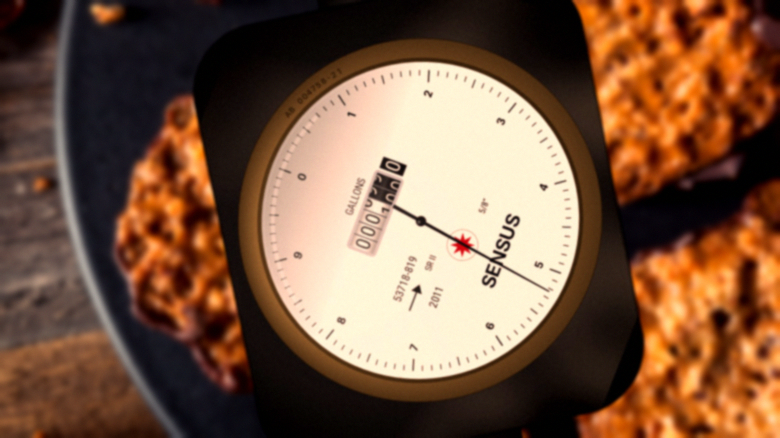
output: **995.2** gal
